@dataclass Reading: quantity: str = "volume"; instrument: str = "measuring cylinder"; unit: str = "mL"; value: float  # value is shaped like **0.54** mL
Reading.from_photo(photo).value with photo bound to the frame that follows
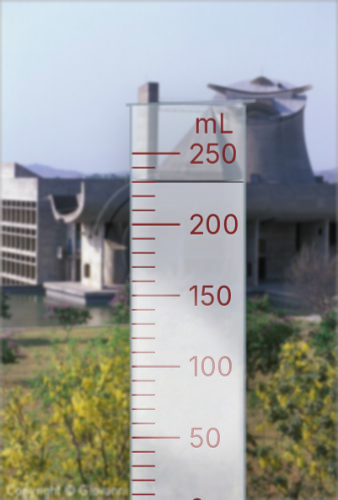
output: **230** mL
